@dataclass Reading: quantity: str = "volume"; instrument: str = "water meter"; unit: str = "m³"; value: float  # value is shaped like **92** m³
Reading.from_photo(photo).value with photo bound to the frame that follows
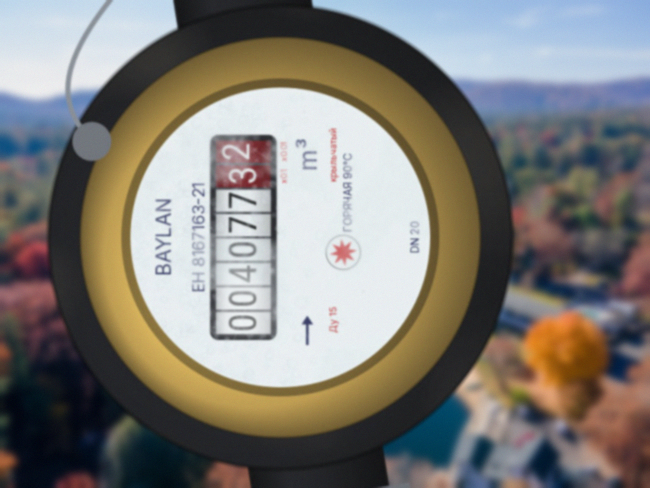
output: **4077.32** m³
